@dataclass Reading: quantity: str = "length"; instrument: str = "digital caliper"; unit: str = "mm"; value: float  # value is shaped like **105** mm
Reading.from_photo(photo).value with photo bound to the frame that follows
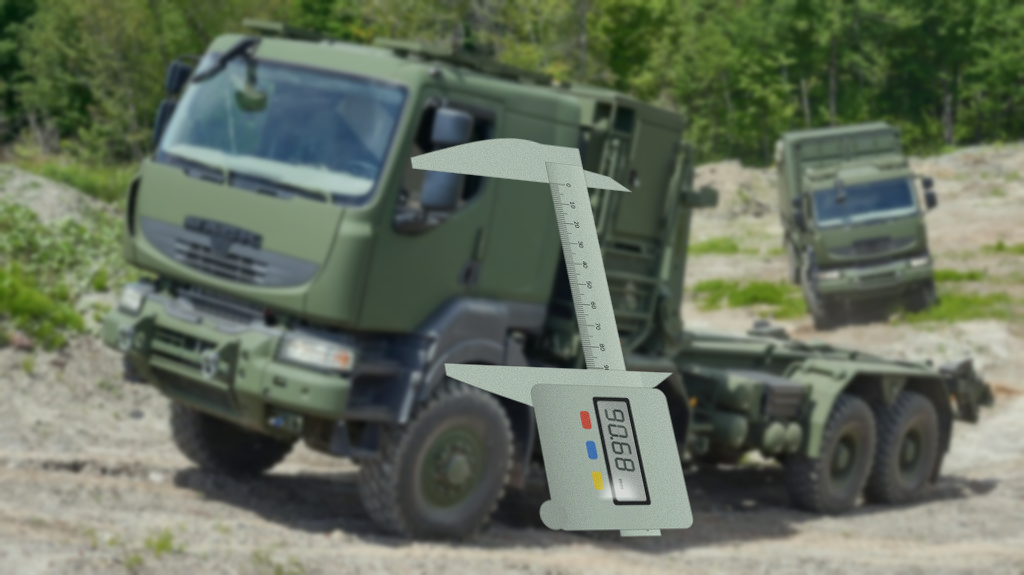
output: **90.68** mm
